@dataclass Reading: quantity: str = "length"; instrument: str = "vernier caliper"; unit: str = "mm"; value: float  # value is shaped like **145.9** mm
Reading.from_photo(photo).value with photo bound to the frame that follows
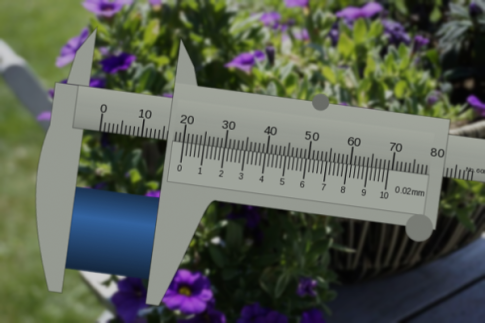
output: **20.0** mm
